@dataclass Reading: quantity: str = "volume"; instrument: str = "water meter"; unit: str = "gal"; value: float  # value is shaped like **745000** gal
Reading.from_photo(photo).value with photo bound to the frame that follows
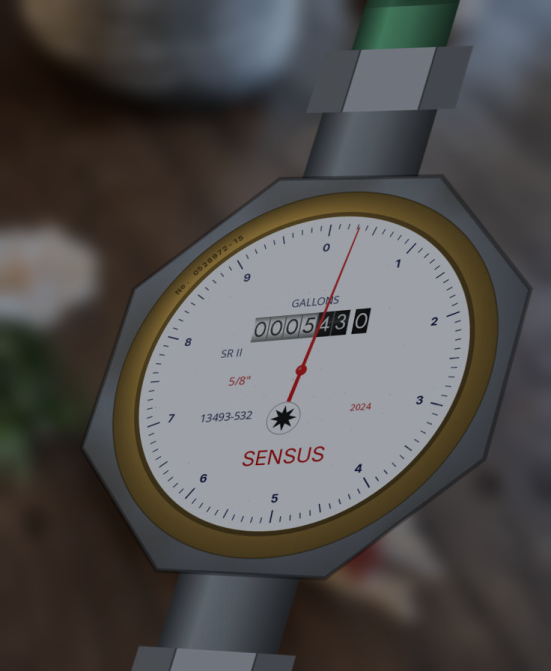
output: **5430.3** gal
